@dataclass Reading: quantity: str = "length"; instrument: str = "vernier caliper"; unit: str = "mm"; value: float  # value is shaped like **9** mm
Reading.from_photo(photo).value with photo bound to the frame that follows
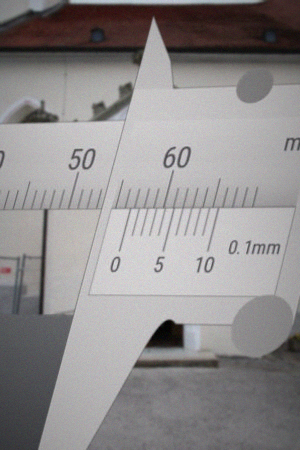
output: **56.6** mm
